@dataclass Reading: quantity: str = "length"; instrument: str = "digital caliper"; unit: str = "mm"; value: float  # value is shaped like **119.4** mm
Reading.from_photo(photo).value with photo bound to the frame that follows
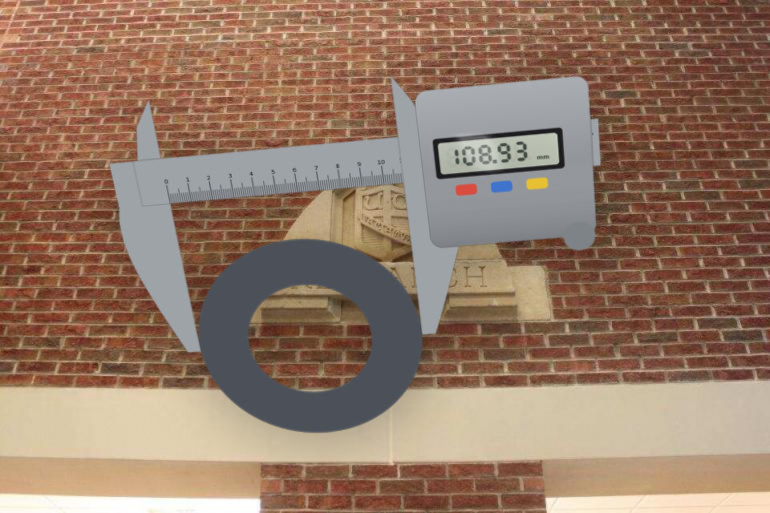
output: **108.93** mm
